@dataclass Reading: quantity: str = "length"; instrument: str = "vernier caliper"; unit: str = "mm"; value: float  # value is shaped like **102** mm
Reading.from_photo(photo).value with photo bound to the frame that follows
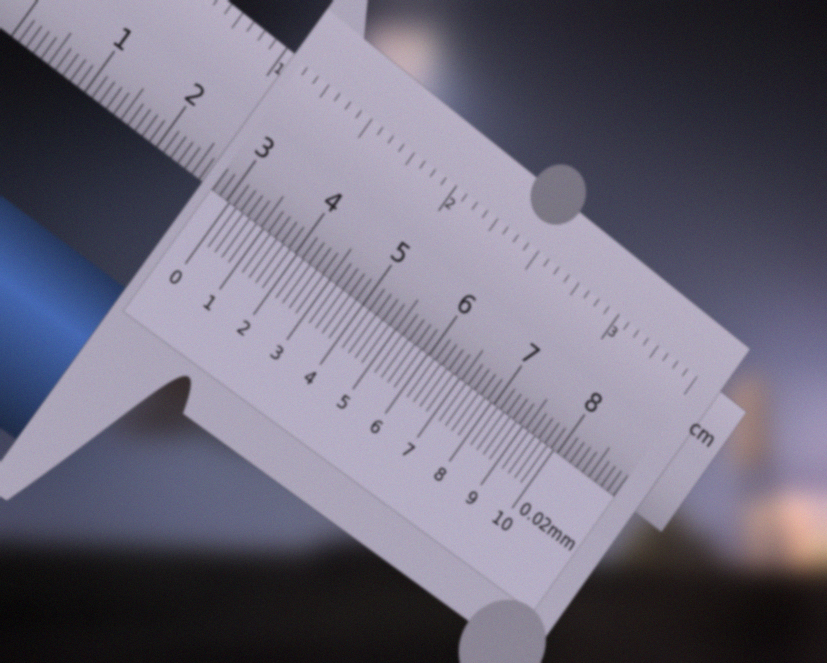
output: **30.4** mm
